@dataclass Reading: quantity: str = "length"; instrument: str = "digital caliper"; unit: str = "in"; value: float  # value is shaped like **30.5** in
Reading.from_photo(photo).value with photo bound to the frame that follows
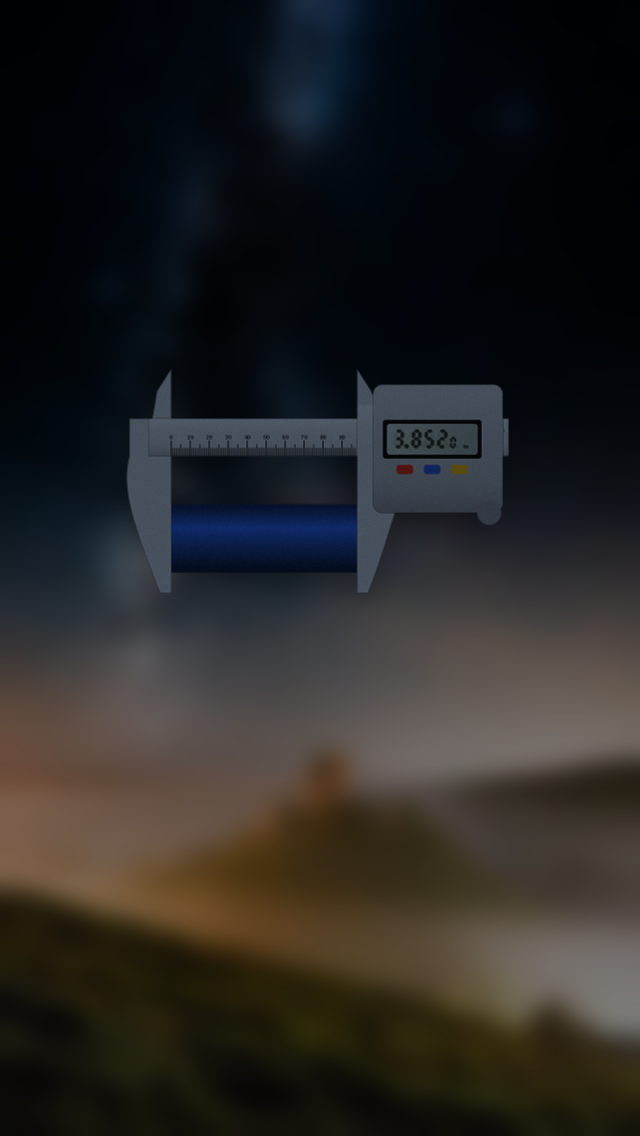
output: **3.8520** in
